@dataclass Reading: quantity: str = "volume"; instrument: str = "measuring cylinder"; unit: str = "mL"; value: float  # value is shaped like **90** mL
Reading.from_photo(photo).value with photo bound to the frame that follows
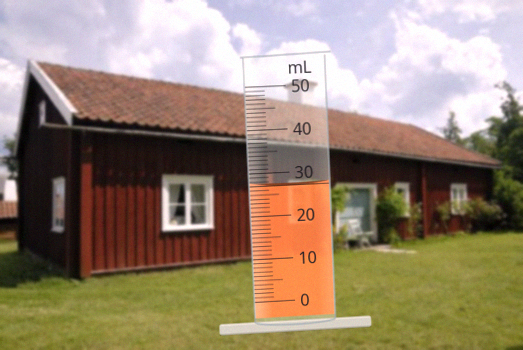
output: **27** mL
